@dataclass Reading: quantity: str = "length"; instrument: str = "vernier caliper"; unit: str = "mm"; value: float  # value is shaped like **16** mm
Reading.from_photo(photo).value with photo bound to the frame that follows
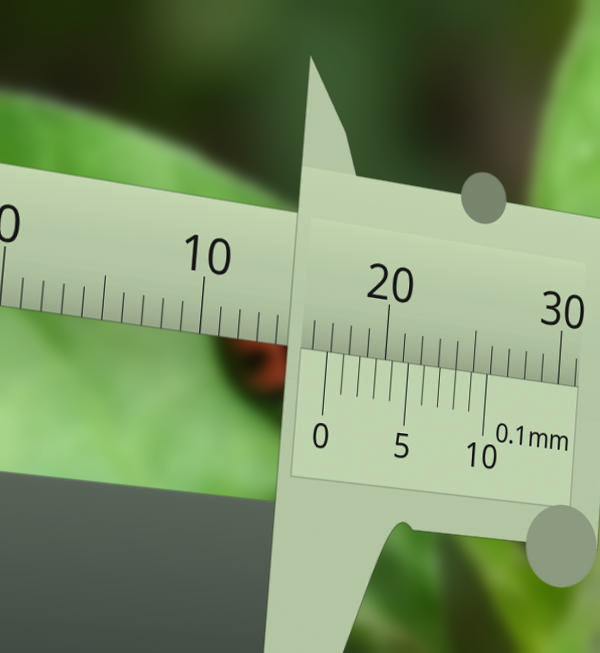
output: **16.8** mm
